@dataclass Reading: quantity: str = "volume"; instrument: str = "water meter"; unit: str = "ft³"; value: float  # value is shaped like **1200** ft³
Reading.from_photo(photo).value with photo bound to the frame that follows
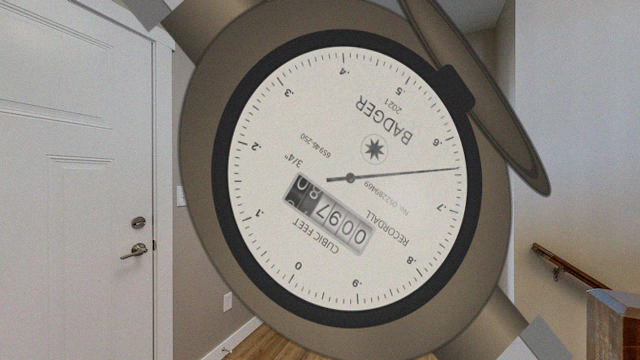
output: **9779.64** ft³
